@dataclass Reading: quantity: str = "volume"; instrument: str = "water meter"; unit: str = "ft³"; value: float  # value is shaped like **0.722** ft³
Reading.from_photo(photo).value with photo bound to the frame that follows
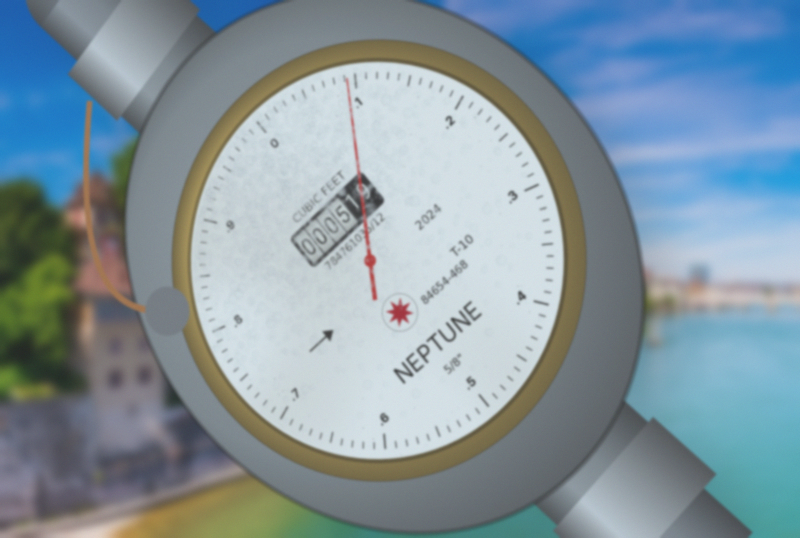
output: **519.09** ft³
